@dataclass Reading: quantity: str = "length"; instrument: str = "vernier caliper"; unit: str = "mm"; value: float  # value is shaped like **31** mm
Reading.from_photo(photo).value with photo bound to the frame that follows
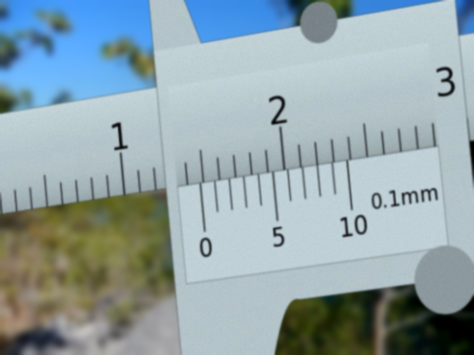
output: **14.8** mm
